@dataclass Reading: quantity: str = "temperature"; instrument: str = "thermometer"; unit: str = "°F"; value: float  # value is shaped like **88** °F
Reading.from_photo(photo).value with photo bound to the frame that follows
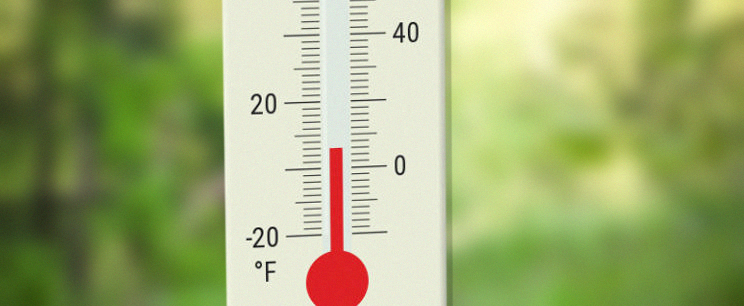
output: **6** °F
